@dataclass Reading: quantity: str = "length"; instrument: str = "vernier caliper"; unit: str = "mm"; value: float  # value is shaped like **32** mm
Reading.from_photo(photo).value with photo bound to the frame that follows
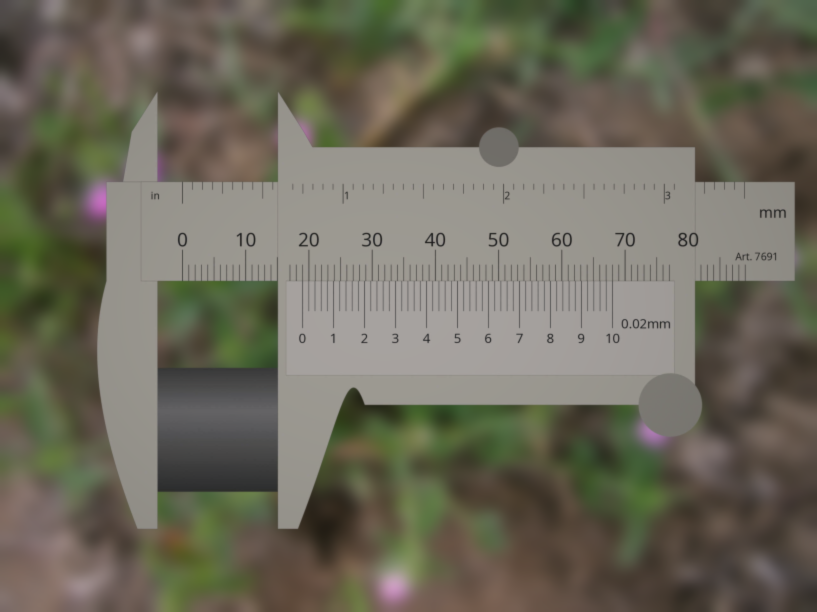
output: **19.0** mm
